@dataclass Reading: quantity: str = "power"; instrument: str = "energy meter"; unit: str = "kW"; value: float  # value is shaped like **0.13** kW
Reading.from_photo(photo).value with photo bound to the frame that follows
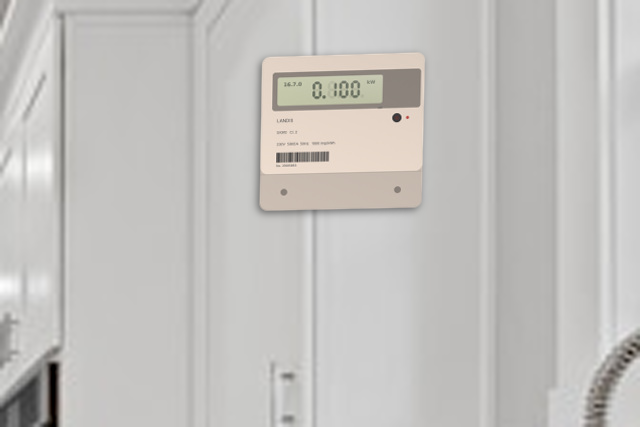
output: **0.100** kW
